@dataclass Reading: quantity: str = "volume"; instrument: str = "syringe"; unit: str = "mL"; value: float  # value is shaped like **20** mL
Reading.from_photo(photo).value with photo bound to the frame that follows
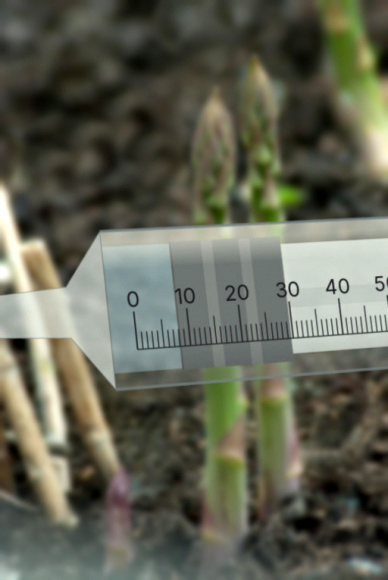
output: **8** mL
